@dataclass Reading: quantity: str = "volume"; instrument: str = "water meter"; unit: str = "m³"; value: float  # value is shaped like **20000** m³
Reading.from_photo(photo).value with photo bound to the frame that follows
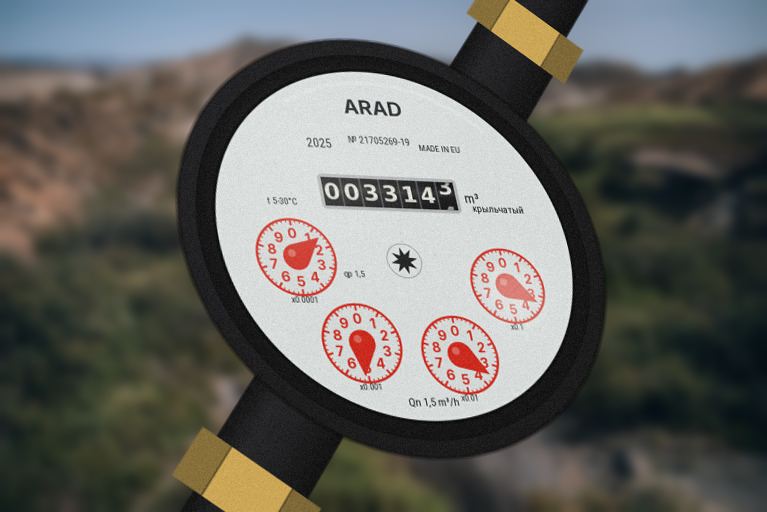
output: **33143.3351** m³
